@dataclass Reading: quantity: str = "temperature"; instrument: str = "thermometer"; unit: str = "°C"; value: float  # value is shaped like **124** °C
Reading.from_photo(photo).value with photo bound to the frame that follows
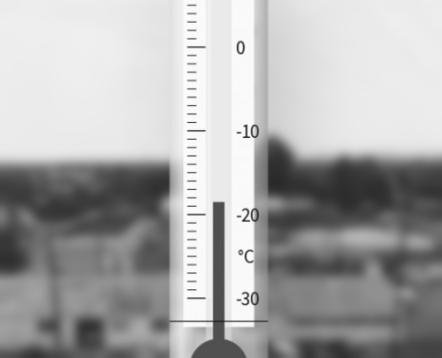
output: **-18.5** °C
